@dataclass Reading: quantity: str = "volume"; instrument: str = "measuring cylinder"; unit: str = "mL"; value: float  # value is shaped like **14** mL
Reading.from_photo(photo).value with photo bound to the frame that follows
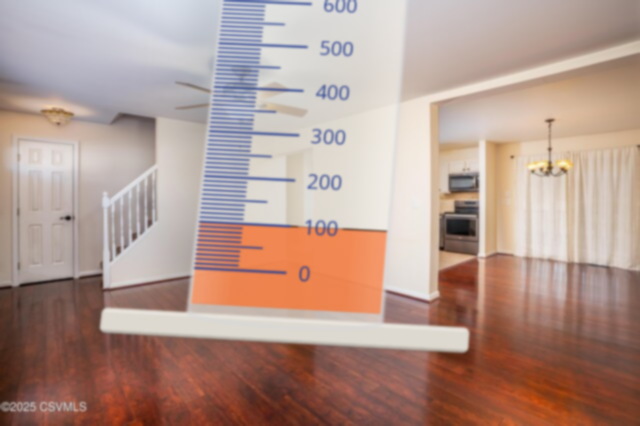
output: **100** mL
